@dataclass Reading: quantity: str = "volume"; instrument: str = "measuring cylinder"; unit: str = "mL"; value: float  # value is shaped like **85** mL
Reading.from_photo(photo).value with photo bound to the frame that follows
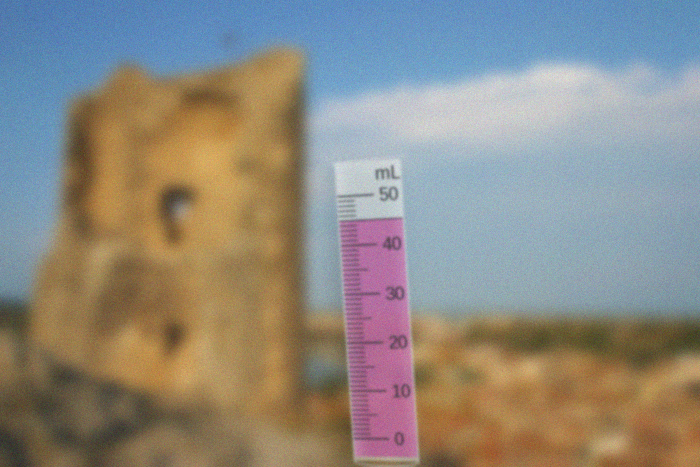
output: **45** mL
